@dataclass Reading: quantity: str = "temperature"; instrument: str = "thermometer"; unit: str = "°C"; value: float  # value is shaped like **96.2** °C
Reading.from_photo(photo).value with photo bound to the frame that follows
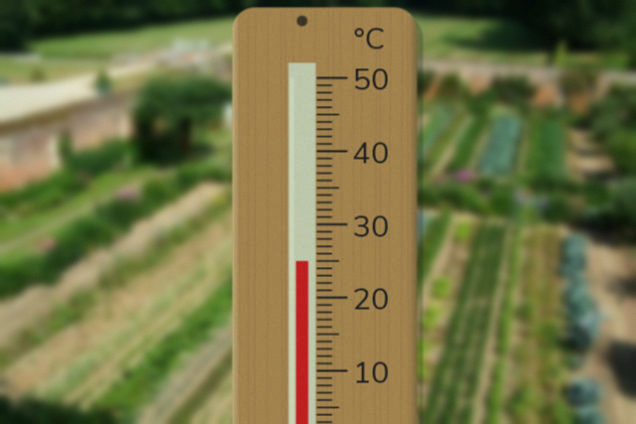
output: **25** °C
